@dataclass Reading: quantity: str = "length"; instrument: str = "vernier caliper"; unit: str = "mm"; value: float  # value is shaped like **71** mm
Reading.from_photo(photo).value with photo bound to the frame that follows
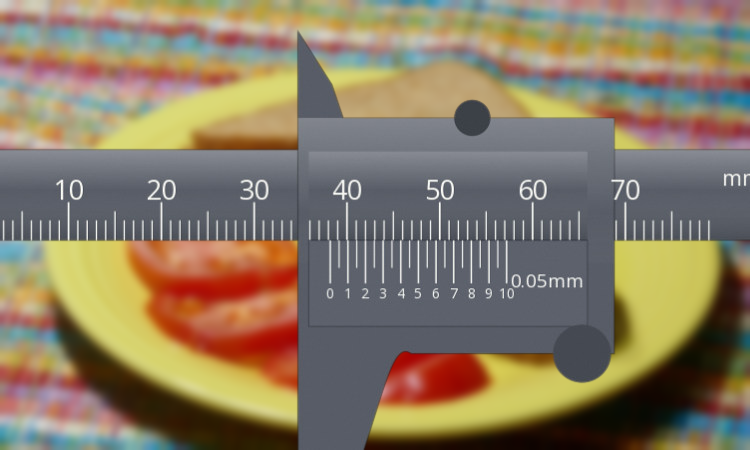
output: **38.2** mm
